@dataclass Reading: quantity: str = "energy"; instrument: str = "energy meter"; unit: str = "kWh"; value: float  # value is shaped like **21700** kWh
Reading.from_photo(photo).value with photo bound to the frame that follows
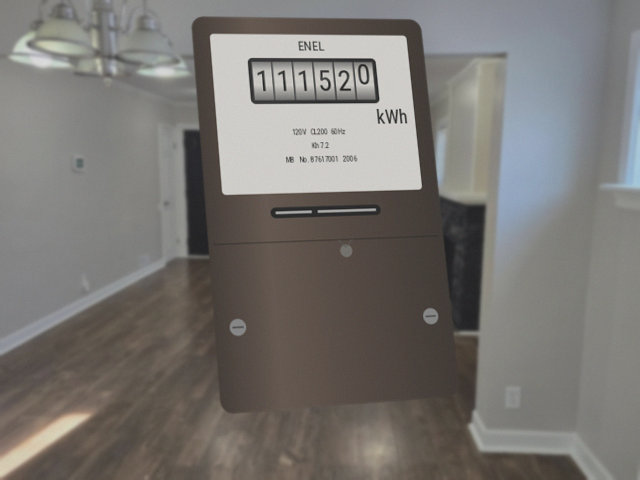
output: **111520** kWh
